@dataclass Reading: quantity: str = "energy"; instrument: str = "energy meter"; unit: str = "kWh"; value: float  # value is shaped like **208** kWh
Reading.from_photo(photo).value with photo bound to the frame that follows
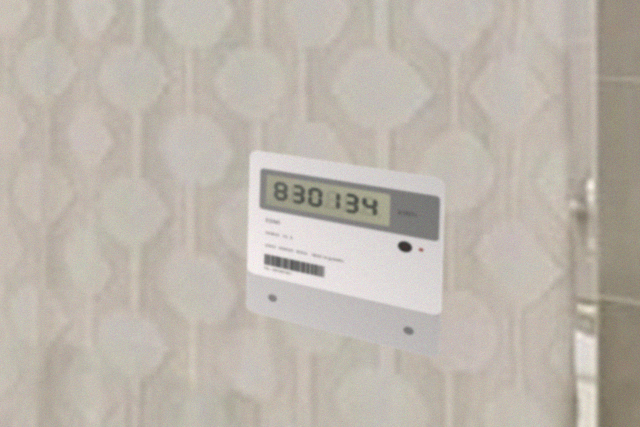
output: **830134** kWh
